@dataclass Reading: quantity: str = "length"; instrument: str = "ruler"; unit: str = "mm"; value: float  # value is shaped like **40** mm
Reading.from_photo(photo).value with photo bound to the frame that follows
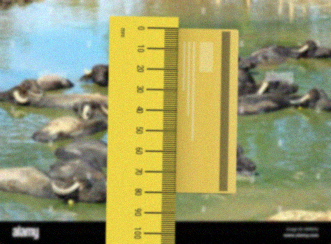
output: **80** mm
